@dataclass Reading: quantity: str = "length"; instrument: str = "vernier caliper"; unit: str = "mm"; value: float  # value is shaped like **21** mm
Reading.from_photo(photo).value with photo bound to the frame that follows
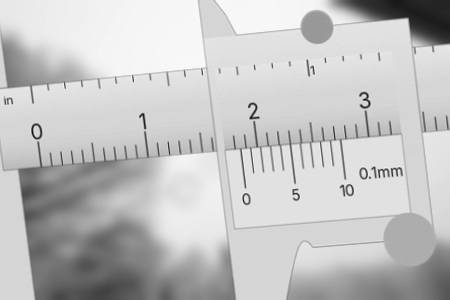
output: **18.5** mm
